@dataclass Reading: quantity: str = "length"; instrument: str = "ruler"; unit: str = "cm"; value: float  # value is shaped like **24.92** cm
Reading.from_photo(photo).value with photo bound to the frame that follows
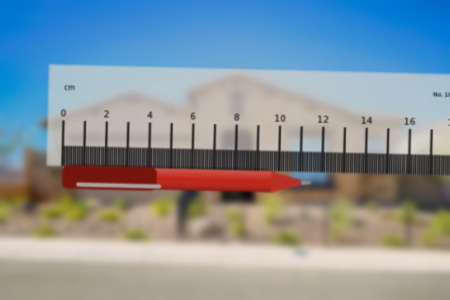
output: **11.5** cm
